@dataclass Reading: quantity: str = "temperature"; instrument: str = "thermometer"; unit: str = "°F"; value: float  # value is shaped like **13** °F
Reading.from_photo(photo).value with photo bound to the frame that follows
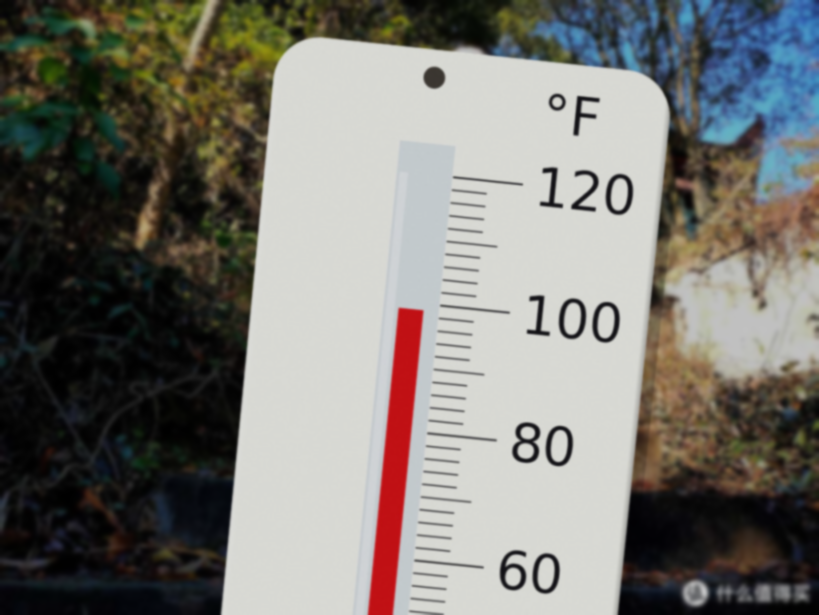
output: **99** °F
